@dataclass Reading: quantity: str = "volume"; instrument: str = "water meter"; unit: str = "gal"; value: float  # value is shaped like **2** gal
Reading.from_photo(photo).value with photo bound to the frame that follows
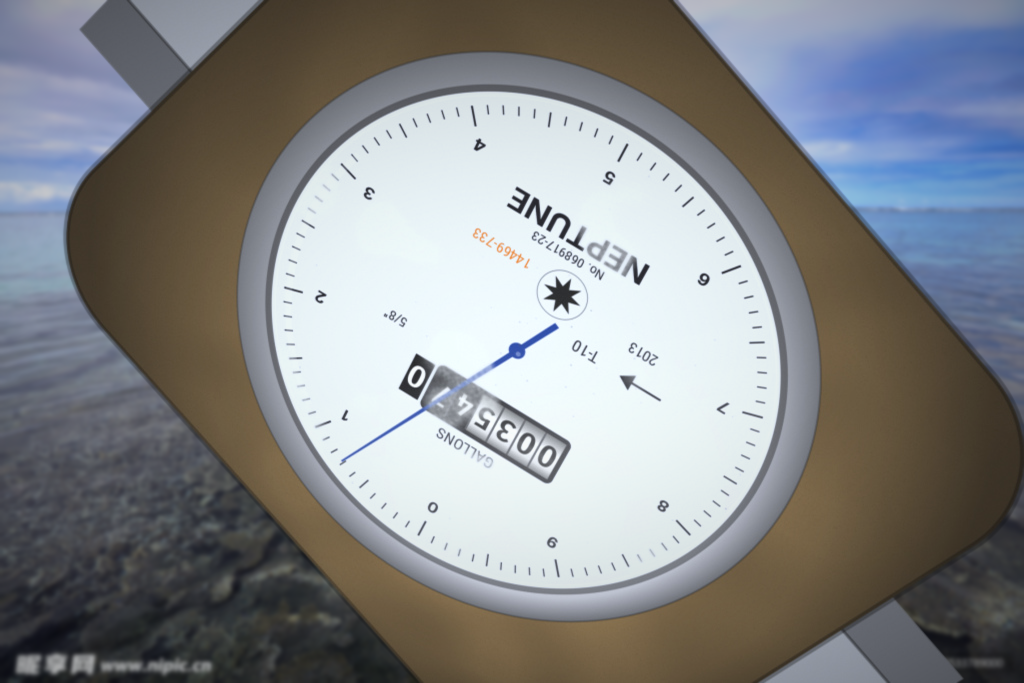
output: **35470.7** gal
